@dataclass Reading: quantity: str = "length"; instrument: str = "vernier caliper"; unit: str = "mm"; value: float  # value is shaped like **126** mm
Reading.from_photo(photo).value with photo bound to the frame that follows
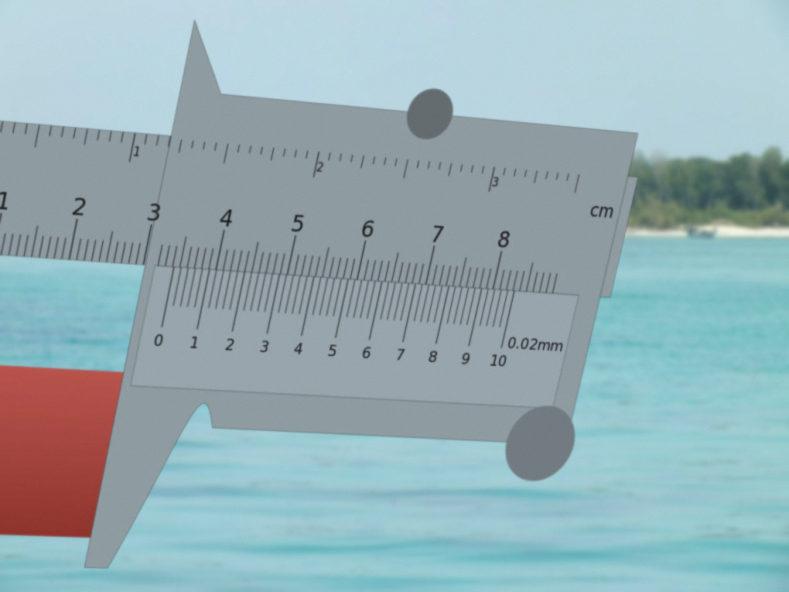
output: **34.2** mm
